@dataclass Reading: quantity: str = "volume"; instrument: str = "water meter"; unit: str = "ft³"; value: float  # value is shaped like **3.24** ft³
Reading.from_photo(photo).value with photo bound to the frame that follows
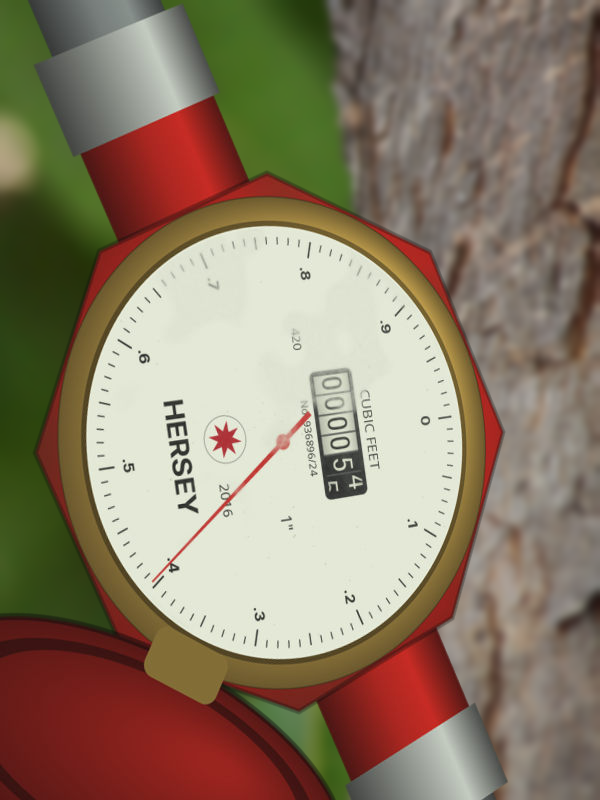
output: **54.40** ft³
